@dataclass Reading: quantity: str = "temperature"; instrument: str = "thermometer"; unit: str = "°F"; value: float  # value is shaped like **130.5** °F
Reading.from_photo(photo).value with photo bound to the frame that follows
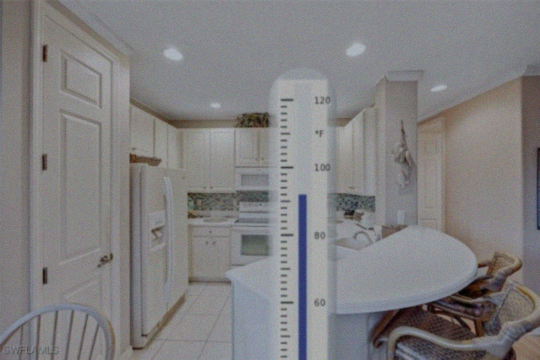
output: **92** °F
